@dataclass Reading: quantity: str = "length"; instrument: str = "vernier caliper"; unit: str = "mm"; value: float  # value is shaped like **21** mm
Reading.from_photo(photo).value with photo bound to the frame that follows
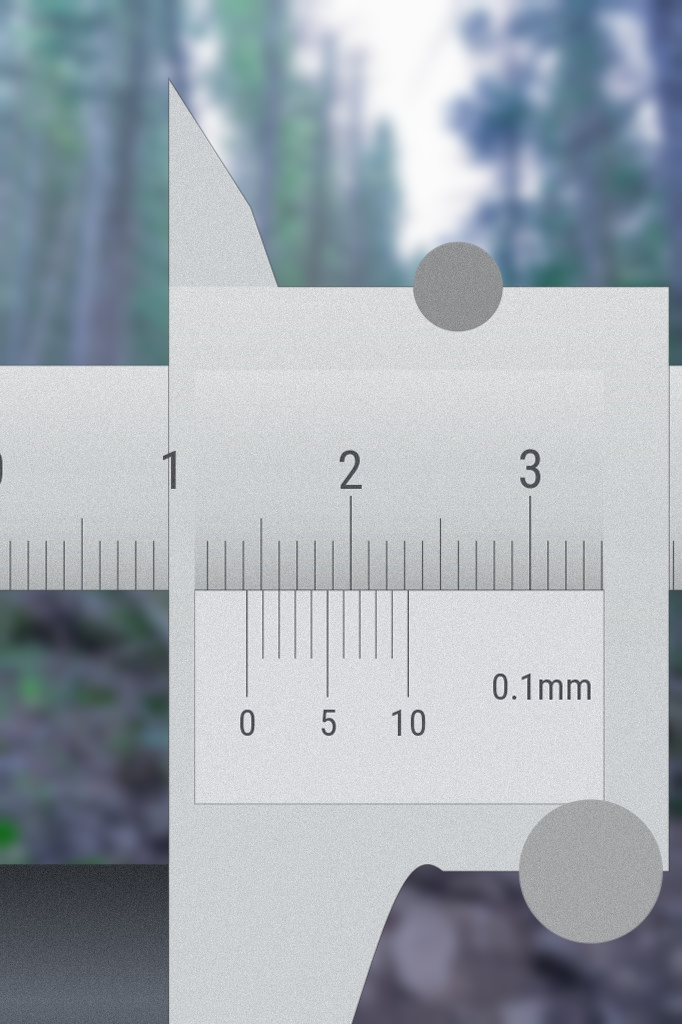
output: **14.2** mm
